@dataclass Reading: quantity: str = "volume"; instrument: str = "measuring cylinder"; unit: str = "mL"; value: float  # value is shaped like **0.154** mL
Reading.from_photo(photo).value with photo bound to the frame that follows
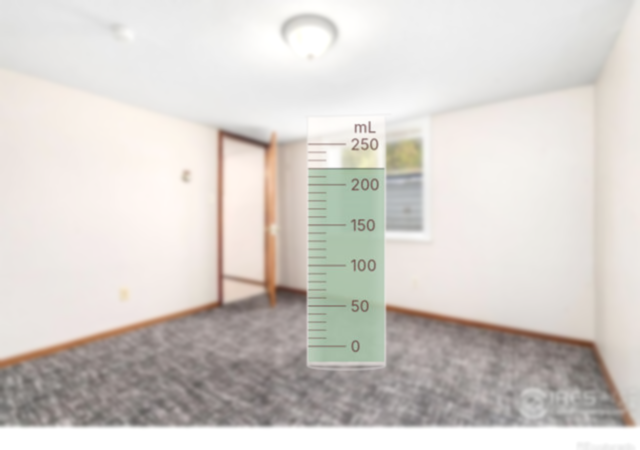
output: **220** mL
